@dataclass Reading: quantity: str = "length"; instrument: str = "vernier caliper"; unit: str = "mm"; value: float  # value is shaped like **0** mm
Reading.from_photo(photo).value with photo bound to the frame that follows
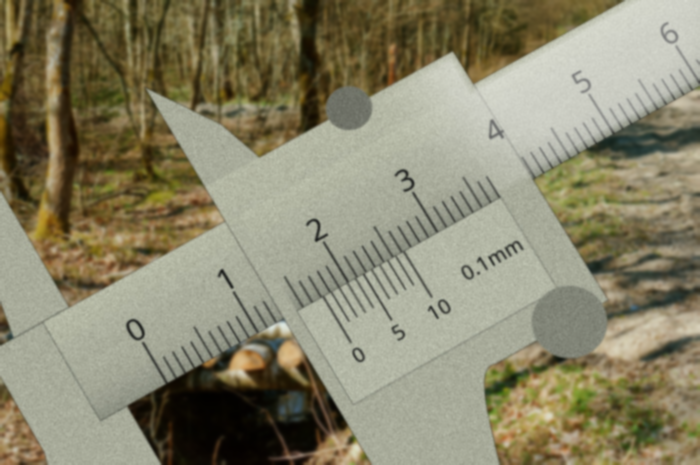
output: **17.2** mm
